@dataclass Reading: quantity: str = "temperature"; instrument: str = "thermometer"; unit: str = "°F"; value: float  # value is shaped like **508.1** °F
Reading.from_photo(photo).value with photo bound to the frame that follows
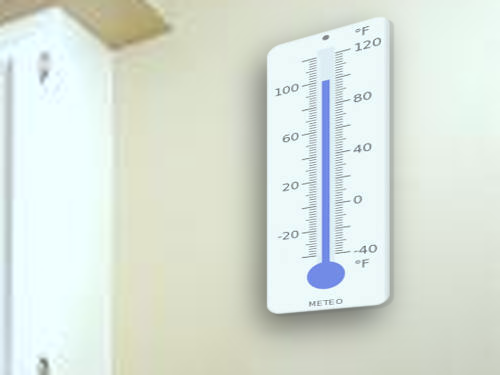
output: **100** °F
